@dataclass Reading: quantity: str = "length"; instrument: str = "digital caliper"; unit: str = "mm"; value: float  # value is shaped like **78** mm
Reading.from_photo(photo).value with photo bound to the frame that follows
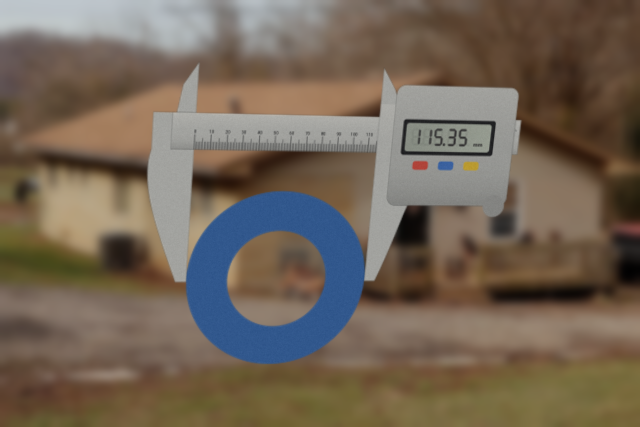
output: **115.35** mm
